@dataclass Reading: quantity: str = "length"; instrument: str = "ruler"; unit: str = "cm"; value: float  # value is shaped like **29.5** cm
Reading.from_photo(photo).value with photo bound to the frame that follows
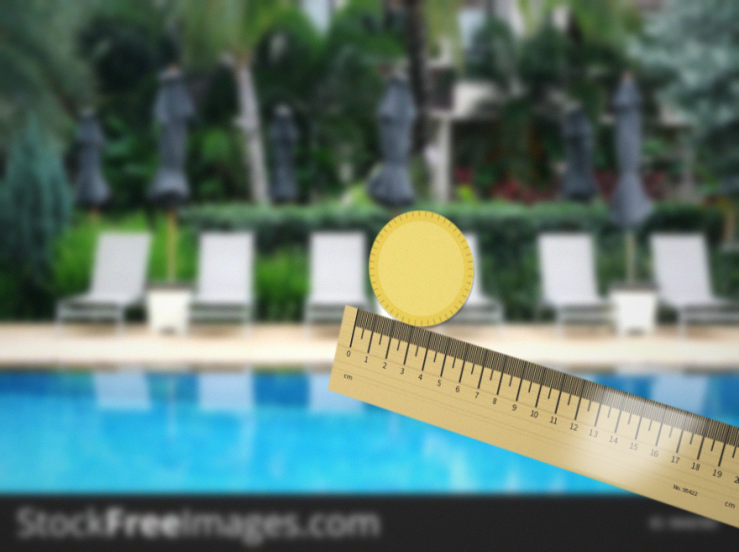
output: **5.5** cm
